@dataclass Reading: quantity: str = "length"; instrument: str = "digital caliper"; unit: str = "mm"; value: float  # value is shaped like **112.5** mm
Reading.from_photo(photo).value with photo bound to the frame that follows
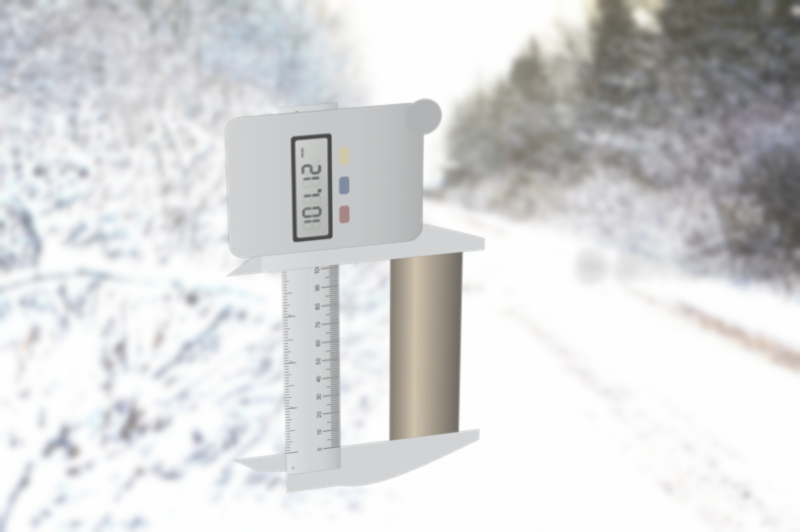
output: **101.12** mm
